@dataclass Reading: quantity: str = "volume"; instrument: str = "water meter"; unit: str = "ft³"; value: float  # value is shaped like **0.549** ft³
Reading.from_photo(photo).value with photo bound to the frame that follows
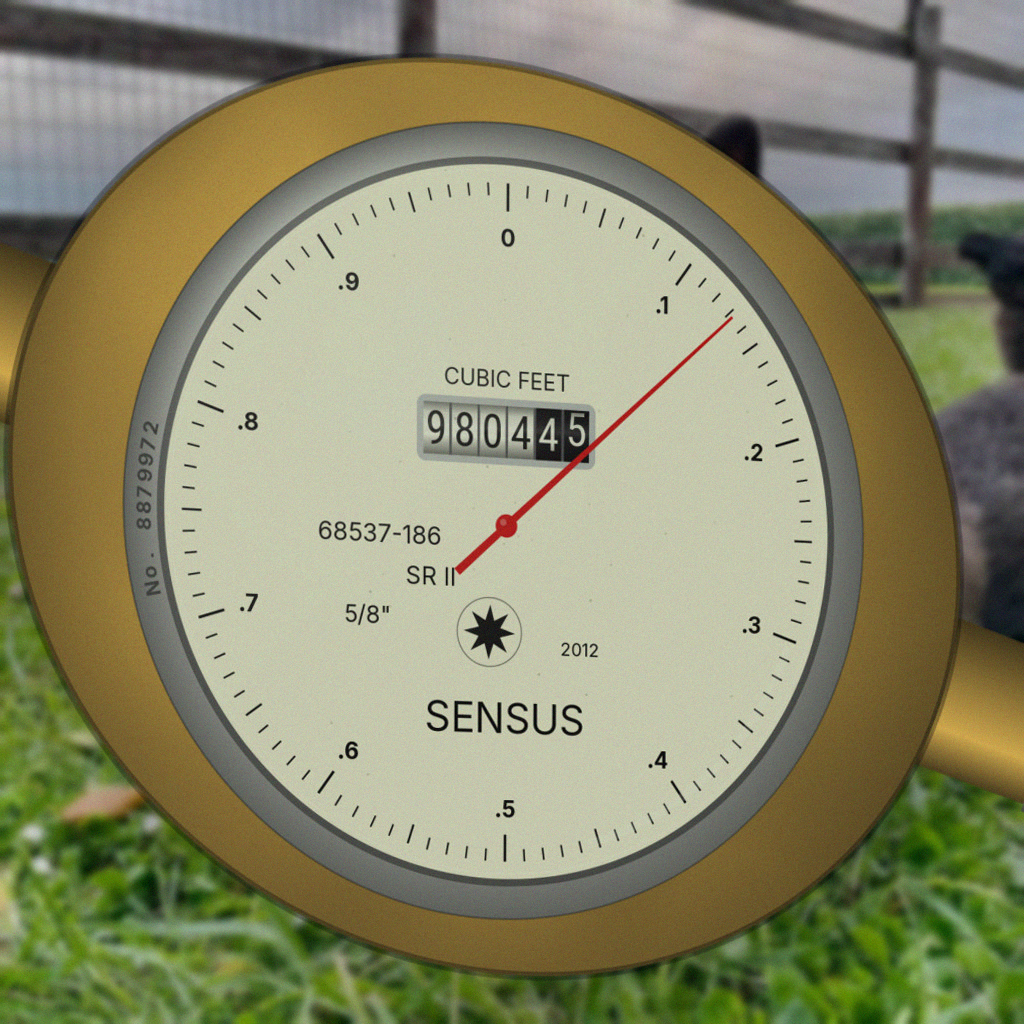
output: **980445.13** ft³
